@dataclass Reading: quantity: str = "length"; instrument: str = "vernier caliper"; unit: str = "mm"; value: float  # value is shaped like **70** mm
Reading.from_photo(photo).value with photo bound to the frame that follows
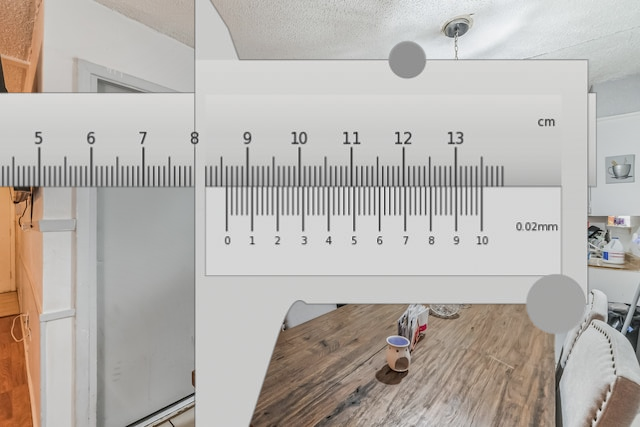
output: **86.0** mm
